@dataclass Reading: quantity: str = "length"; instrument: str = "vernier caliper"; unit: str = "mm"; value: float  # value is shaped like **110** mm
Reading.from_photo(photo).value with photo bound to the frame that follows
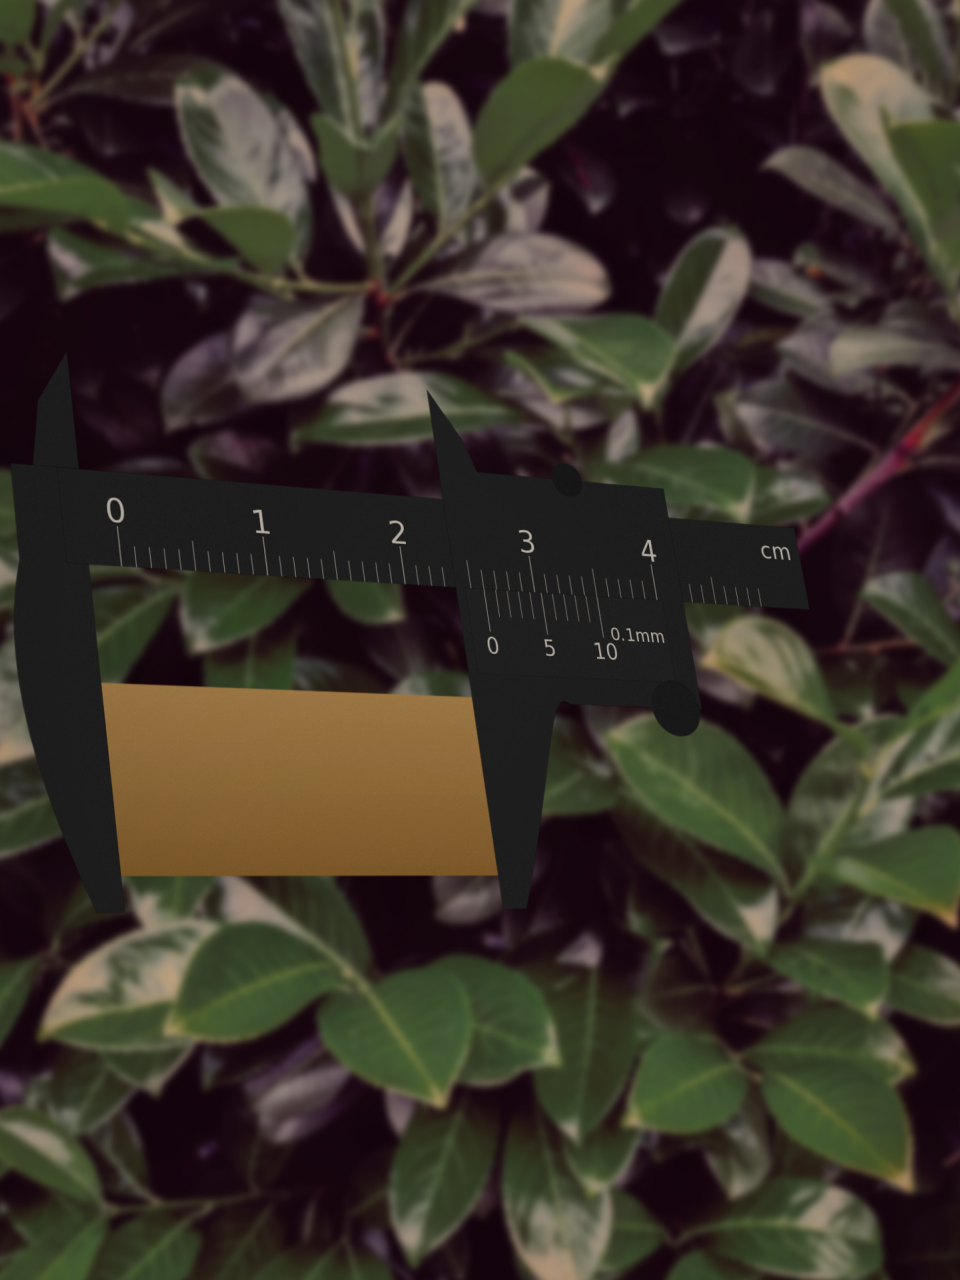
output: **26.0** mm
